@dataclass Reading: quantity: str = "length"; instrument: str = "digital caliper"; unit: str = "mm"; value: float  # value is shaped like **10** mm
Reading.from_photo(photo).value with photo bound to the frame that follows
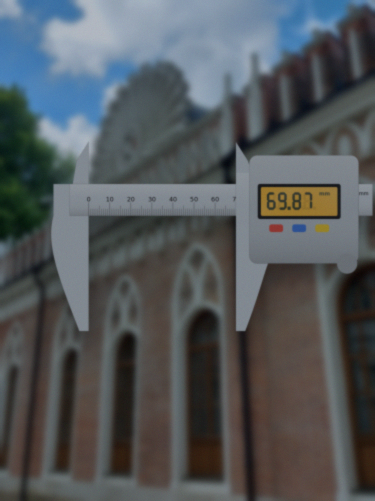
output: **69.87** mm
